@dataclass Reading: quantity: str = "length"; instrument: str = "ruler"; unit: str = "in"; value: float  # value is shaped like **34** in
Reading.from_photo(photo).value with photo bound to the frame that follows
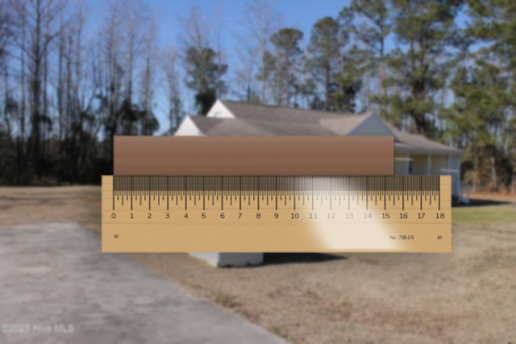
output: **15.5** in
